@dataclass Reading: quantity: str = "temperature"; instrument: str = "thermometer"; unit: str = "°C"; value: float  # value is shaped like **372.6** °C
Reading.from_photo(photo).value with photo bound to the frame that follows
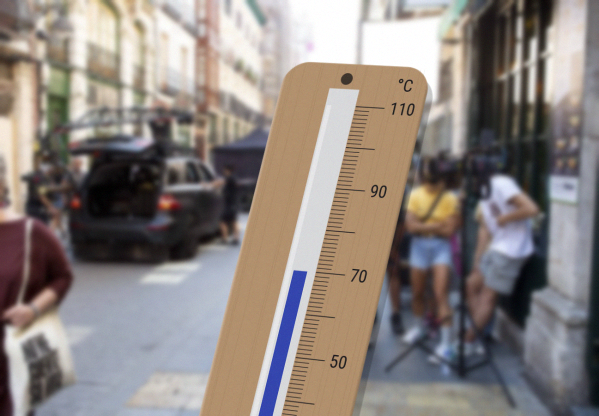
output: **70** °C
